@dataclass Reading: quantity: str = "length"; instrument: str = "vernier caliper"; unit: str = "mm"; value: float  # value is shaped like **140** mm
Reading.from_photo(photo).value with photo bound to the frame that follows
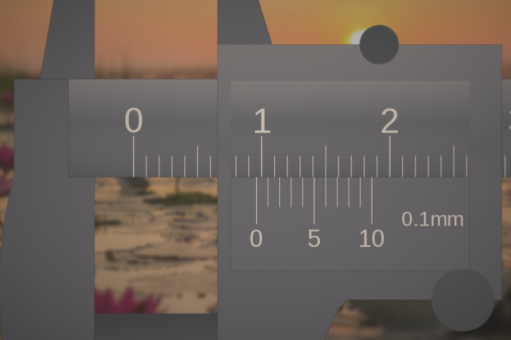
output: **9.6** mm
